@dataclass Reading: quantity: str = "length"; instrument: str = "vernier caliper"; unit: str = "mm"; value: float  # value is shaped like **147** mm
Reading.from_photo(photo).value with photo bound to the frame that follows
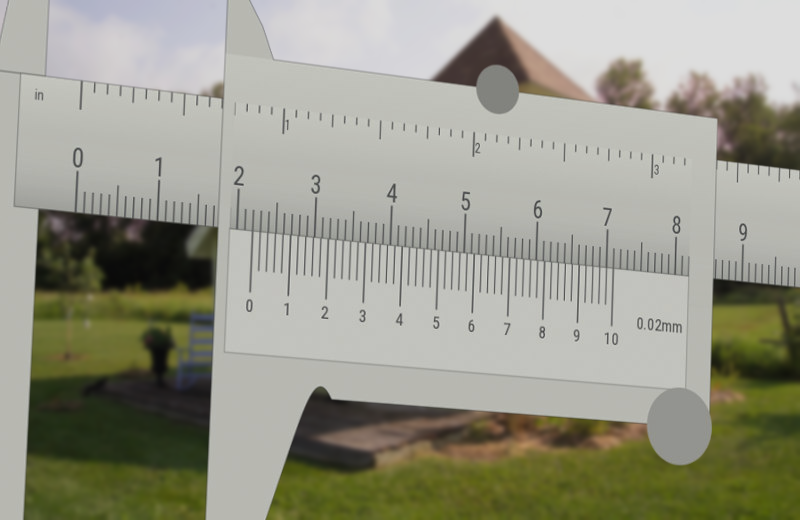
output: **22.0** mm
